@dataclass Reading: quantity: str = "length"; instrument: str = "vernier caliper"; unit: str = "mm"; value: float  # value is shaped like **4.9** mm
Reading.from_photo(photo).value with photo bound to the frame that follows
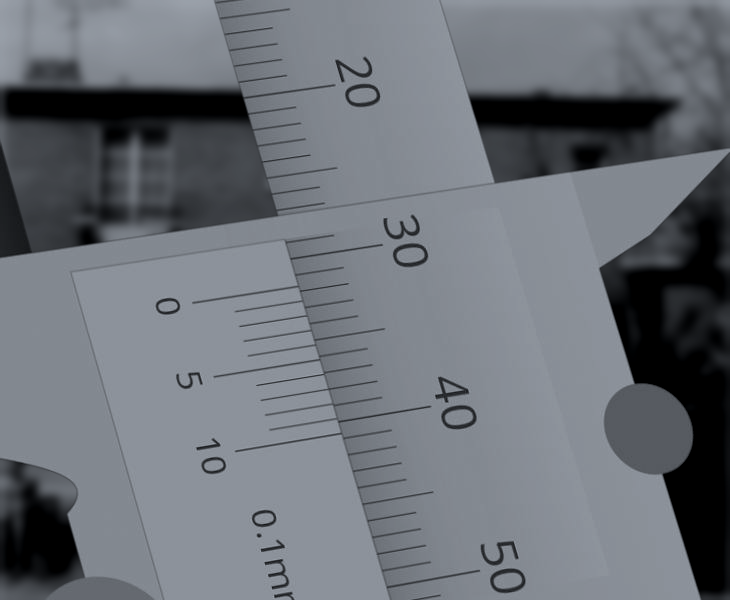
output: **31.7** mm
